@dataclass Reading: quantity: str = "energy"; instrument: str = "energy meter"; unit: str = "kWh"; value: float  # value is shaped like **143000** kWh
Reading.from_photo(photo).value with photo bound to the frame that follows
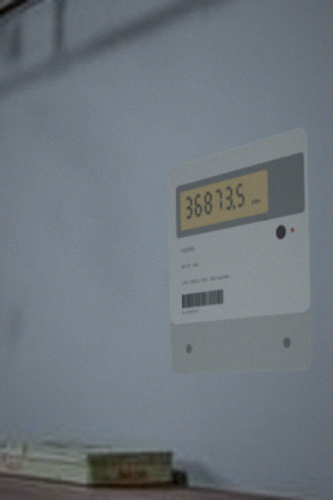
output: **36873.5** kWh
